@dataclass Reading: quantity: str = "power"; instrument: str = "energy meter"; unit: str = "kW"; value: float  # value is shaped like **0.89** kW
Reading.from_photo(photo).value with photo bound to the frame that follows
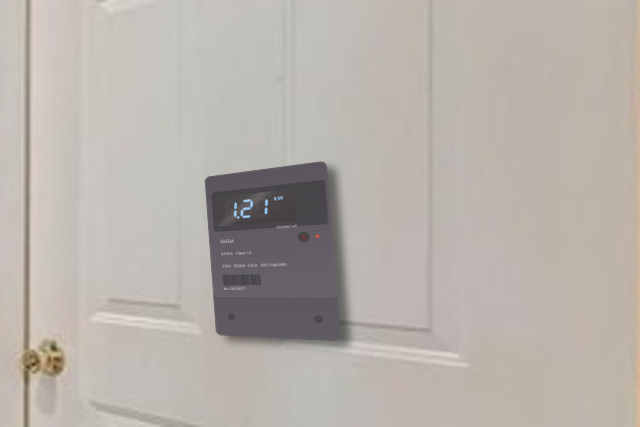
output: **1.21** kW
